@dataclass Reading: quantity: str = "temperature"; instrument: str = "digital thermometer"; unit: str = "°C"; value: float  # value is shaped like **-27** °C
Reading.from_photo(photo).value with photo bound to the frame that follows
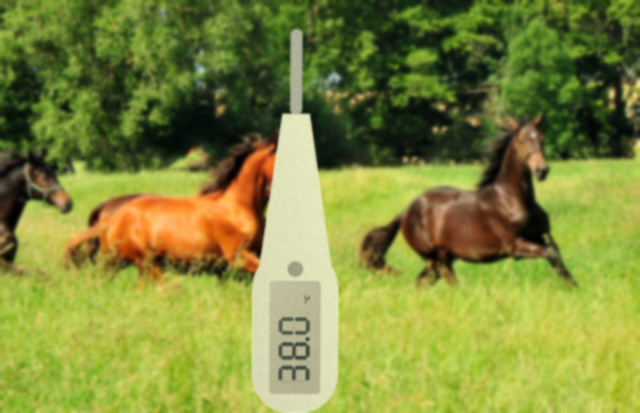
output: **38.0** °C
